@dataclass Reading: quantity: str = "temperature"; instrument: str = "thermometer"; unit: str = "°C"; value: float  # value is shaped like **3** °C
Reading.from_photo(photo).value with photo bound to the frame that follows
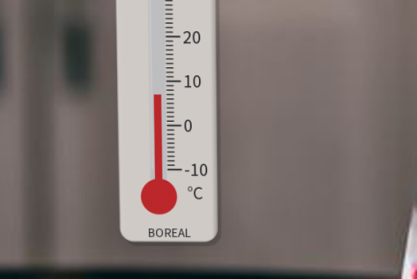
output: **7** °C
